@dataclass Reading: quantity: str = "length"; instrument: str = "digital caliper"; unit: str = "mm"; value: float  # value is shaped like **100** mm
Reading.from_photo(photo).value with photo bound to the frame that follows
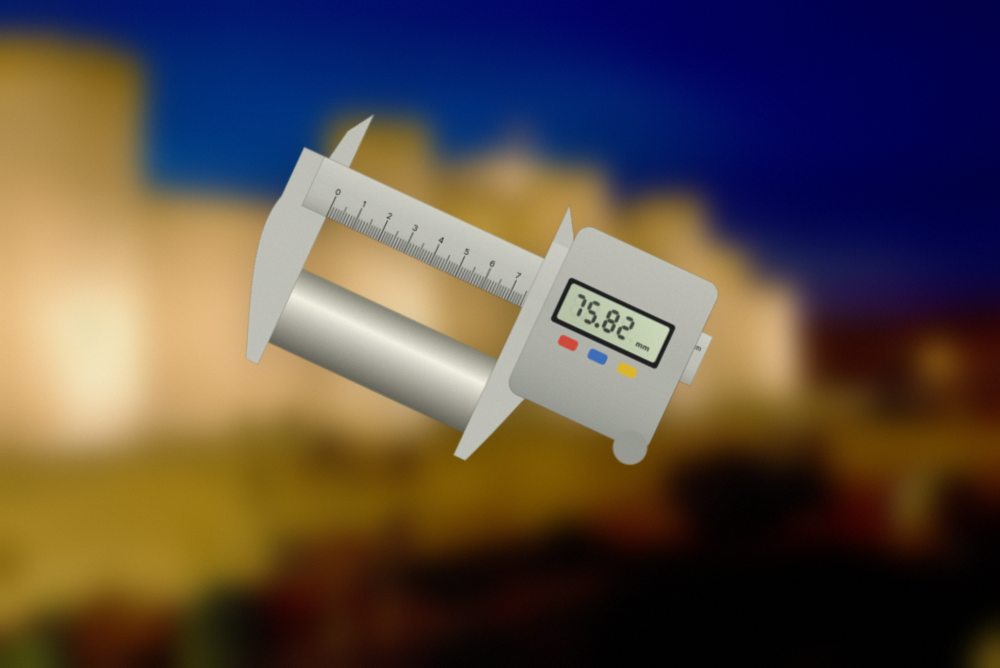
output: **75.82** mm
